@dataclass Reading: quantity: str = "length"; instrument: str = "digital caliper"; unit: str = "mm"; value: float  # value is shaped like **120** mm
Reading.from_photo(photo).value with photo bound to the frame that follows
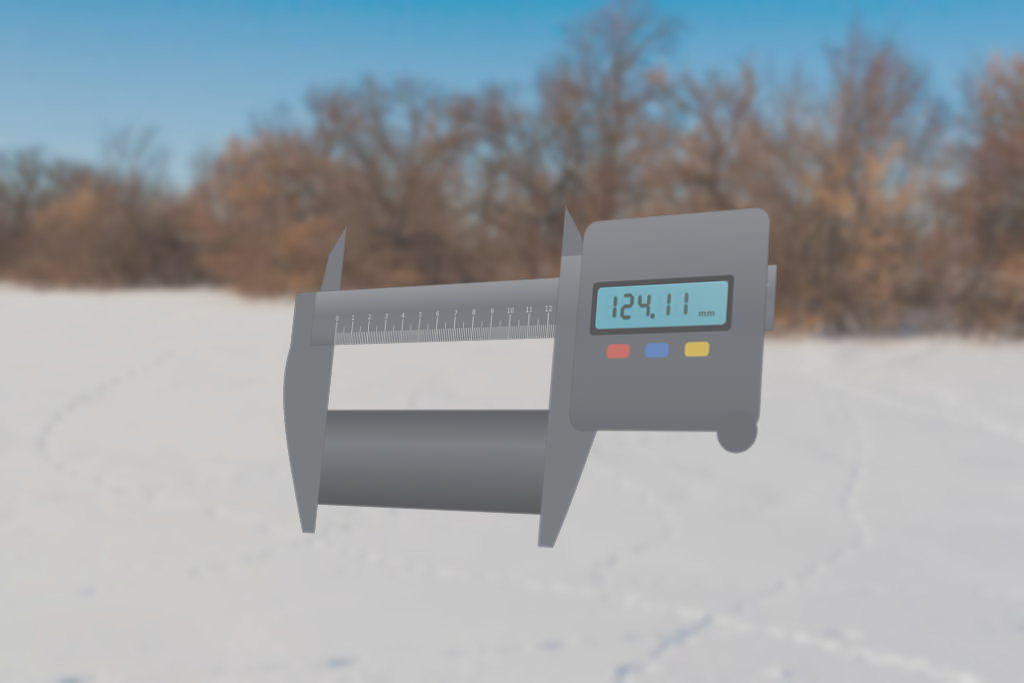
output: **124.11** mm
